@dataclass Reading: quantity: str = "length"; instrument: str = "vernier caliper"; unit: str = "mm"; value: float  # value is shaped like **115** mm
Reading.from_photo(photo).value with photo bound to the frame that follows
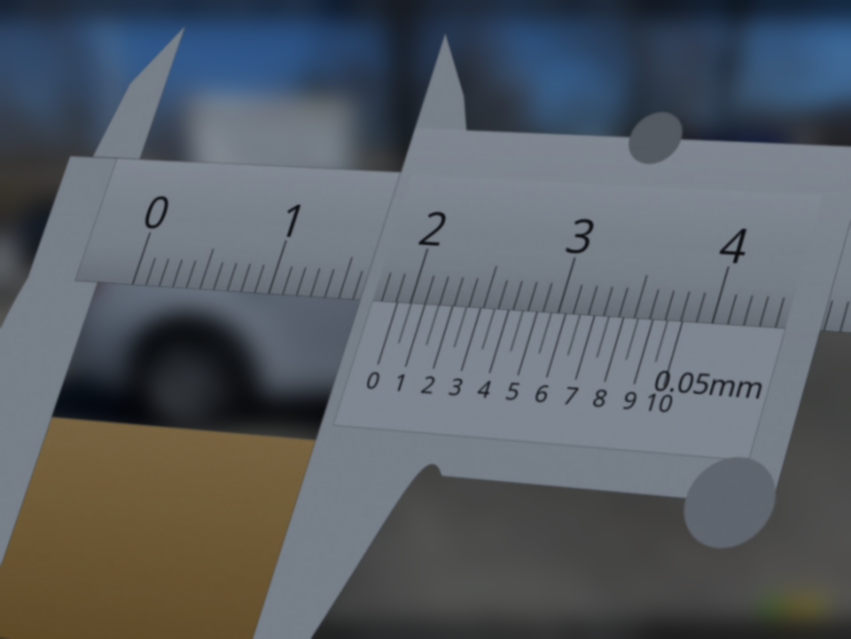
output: **19.1** mm
